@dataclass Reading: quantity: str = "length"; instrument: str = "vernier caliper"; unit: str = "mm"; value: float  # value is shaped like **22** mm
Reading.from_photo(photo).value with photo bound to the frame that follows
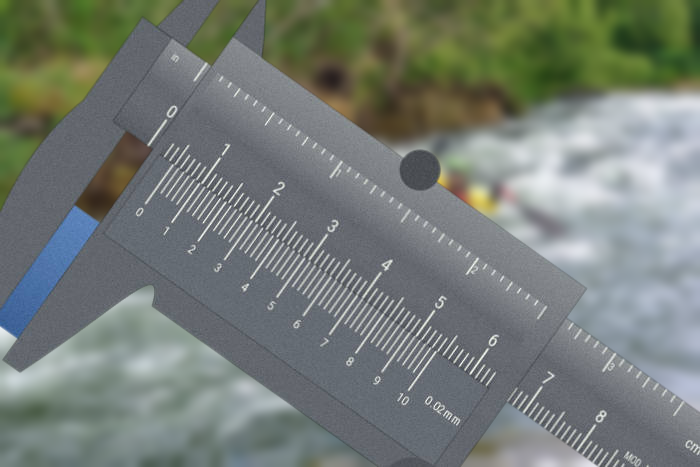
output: **4.8** mm
